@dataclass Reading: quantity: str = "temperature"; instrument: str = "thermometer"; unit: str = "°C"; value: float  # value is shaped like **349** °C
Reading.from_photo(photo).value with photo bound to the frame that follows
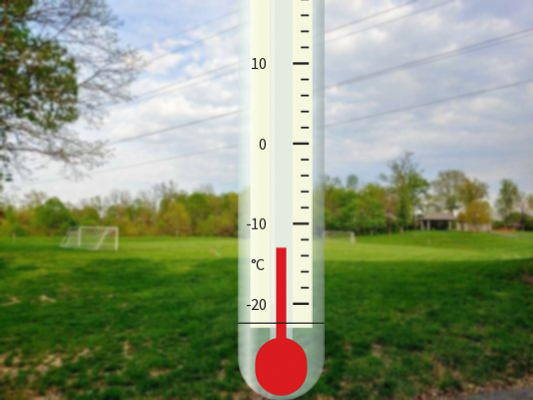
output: **-13** °C
